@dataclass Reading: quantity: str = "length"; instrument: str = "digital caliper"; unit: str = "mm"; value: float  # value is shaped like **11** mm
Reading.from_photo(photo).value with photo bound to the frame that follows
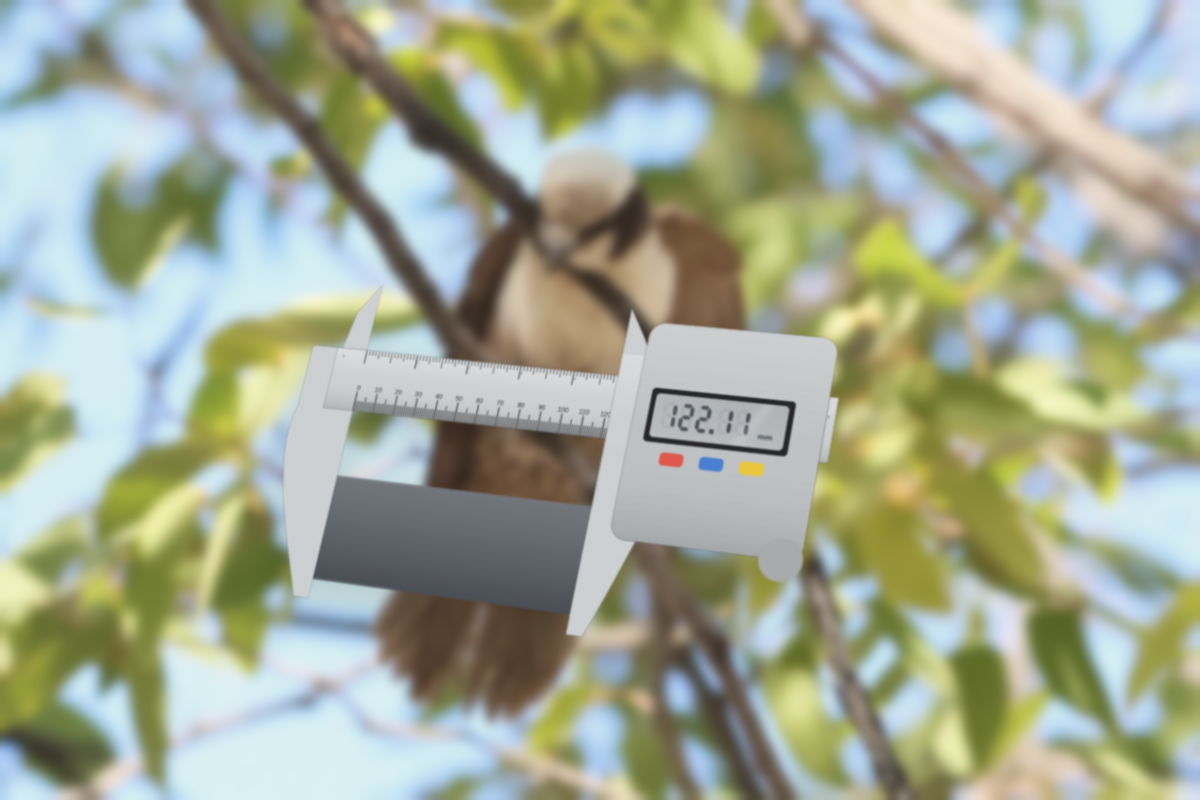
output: **122.11** mm
